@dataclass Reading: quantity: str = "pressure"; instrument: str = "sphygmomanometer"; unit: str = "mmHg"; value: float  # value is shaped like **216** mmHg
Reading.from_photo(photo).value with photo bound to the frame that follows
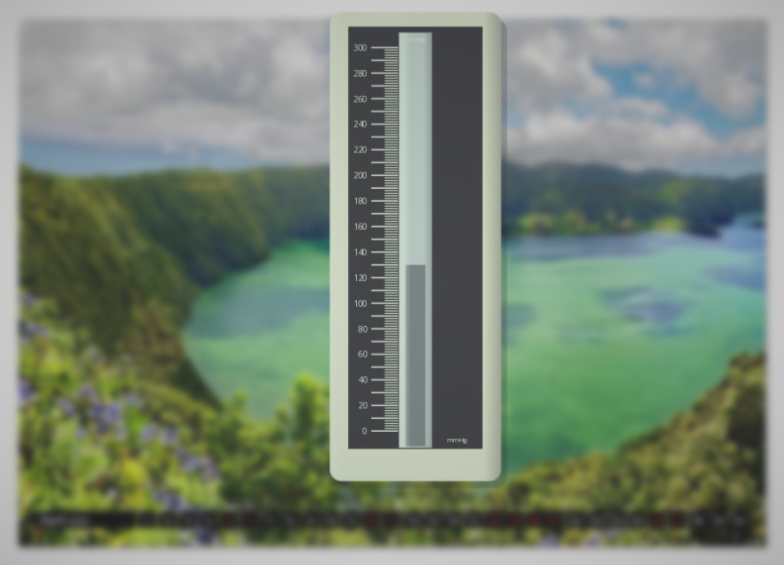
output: **130** mmHg
